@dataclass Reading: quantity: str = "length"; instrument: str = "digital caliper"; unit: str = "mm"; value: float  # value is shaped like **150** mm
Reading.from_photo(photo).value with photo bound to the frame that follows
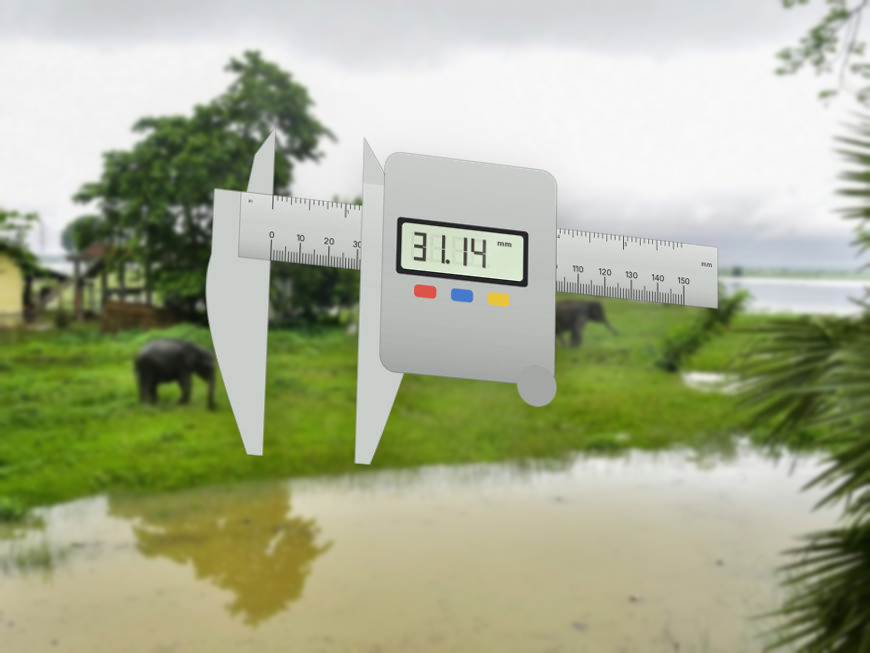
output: **31.14** mm
